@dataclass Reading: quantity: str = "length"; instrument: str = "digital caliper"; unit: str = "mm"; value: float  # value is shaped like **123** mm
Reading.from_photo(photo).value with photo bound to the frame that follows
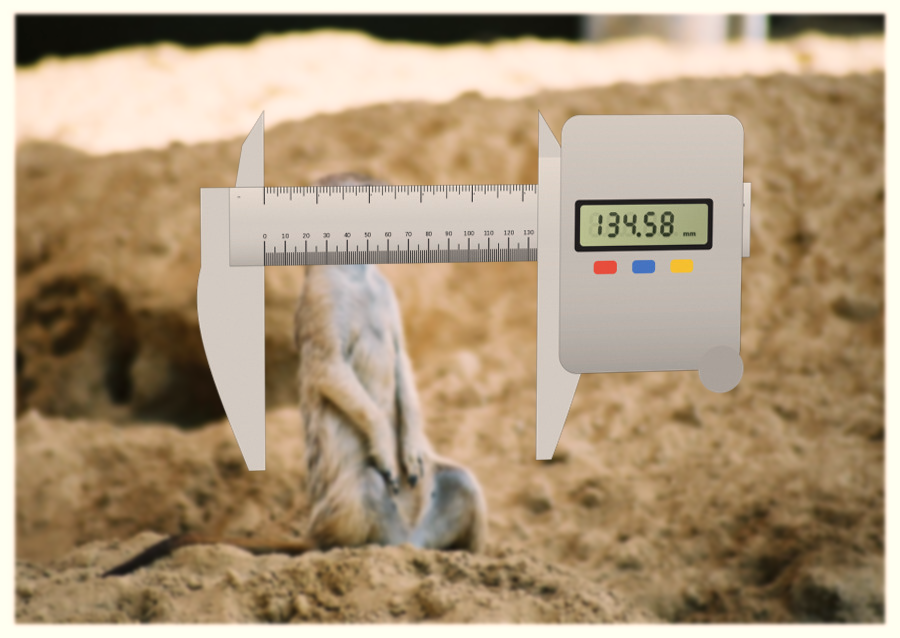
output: **134.58** mm
